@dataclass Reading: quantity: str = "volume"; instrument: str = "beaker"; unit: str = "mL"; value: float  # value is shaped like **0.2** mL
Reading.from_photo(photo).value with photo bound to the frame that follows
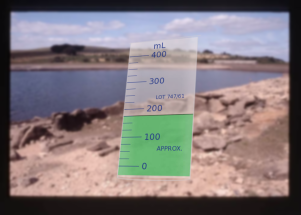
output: **175** mL
